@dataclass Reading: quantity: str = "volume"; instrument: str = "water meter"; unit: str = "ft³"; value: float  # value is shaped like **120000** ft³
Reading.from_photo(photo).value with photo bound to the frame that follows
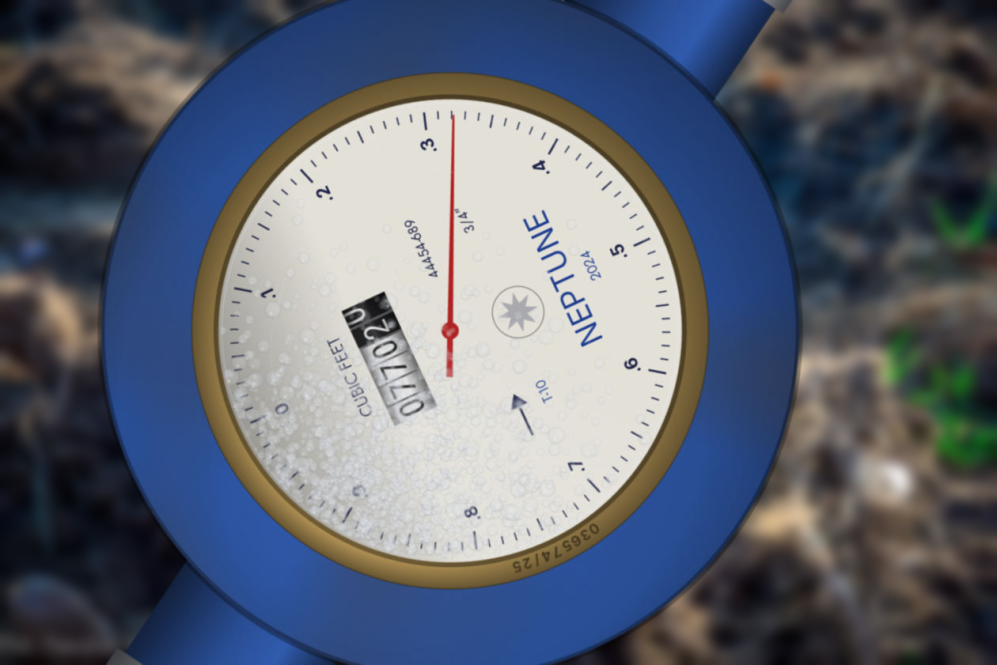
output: **77020.32** ft³
